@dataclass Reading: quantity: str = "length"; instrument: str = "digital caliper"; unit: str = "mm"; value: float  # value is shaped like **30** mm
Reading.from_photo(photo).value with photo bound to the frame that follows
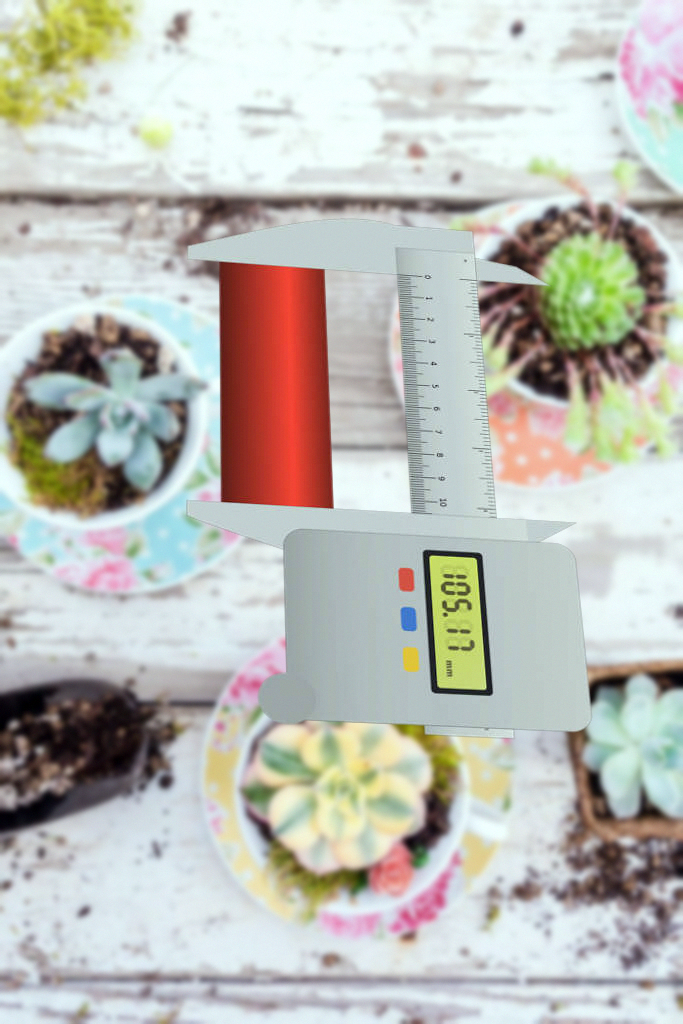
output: **105.17** mm
